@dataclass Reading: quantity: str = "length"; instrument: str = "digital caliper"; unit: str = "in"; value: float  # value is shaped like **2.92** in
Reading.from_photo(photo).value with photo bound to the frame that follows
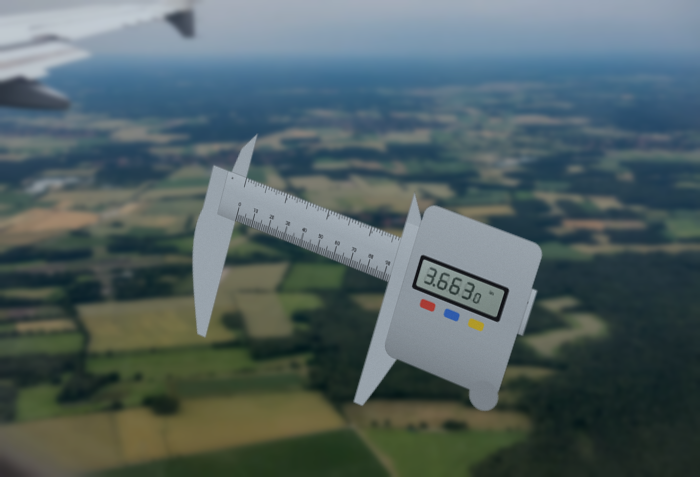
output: **3.6630** in
